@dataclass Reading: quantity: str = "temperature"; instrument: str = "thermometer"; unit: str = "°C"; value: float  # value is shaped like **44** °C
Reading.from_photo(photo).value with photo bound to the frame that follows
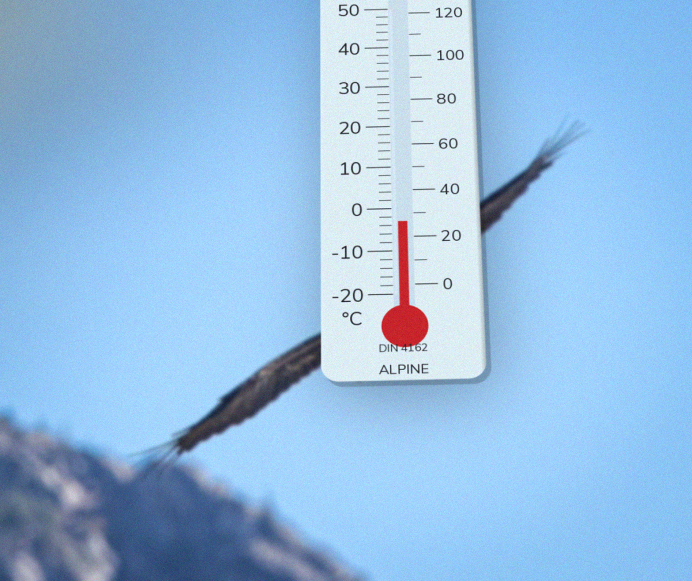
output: **-3** °C
